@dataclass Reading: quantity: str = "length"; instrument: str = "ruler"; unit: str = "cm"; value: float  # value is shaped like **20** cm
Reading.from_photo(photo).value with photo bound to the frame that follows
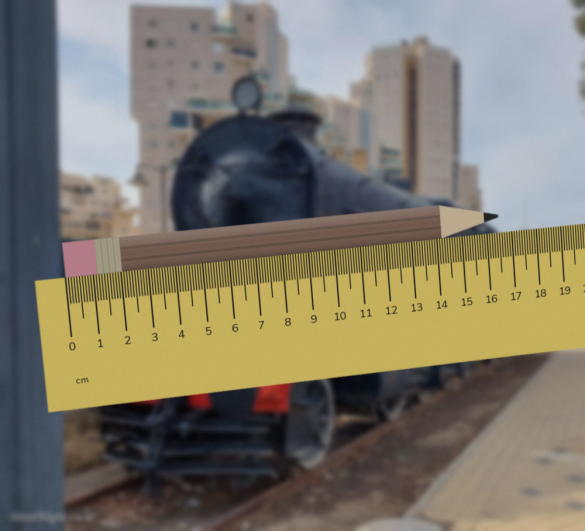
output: **16.5** cm
